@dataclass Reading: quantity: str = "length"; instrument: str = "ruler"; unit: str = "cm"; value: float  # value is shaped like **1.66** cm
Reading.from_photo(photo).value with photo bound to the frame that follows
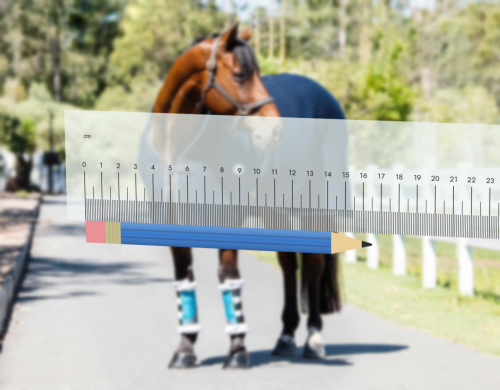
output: **16.5** cm
